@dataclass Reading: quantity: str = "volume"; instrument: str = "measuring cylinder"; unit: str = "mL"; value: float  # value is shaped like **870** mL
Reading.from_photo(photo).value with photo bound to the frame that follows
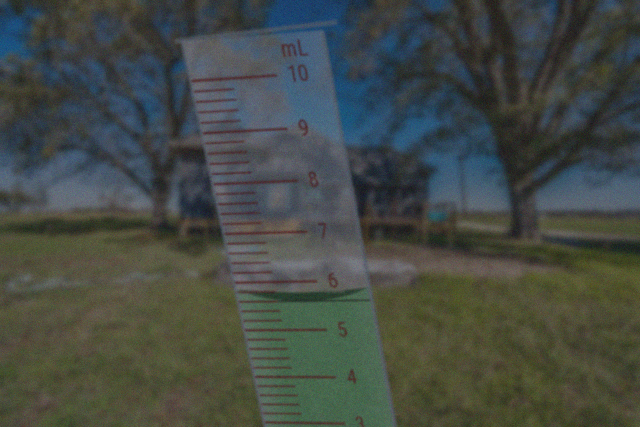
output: **5.6** mL
